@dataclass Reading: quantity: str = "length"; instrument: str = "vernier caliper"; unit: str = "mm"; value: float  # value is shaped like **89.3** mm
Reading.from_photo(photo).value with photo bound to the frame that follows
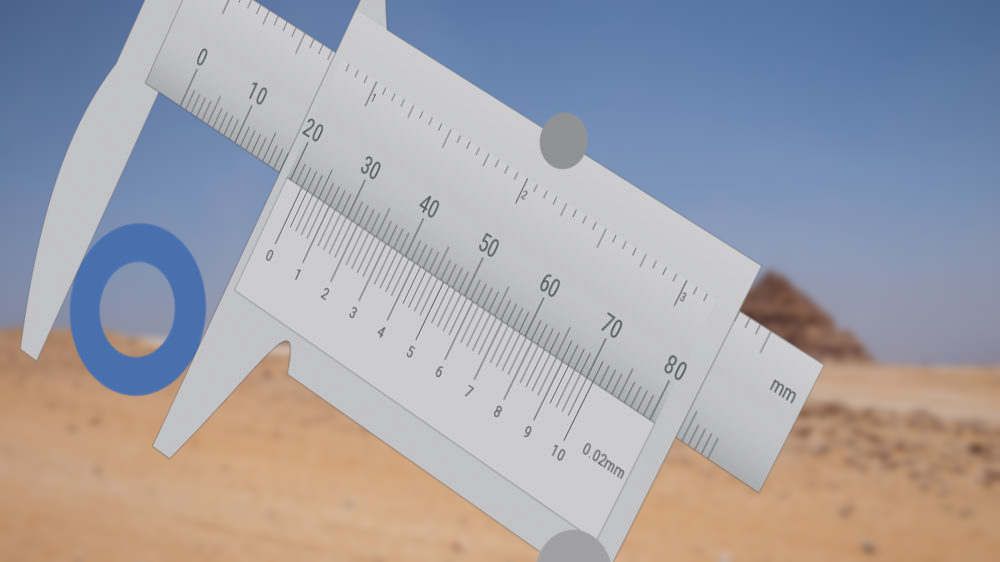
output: **22.0** mm
